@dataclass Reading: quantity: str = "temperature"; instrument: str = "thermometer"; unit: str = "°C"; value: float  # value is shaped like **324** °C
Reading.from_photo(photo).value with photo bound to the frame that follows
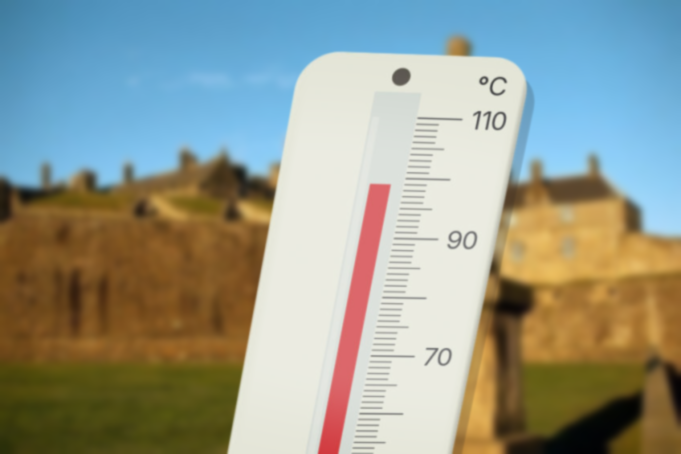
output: **99** °C
